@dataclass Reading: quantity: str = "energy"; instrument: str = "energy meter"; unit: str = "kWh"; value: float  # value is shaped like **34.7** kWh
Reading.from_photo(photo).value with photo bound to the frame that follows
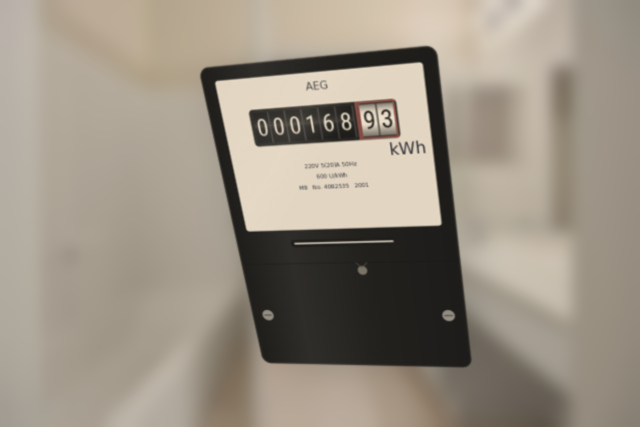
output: **168.93** kWh
